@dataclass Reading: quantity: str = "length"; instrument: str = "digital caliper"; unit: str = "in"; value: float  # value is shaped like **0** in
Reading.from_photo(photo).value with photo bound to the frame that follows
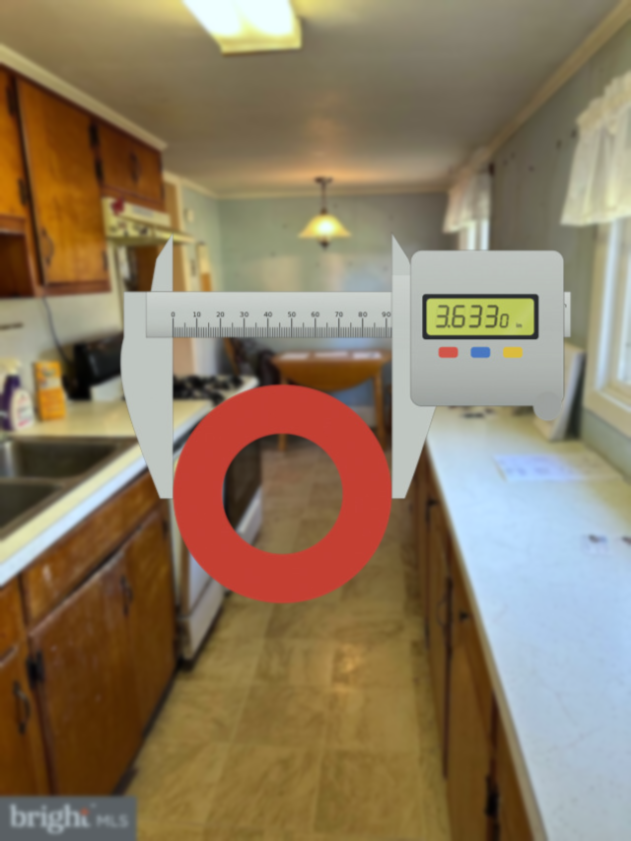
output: **3.6330** in
